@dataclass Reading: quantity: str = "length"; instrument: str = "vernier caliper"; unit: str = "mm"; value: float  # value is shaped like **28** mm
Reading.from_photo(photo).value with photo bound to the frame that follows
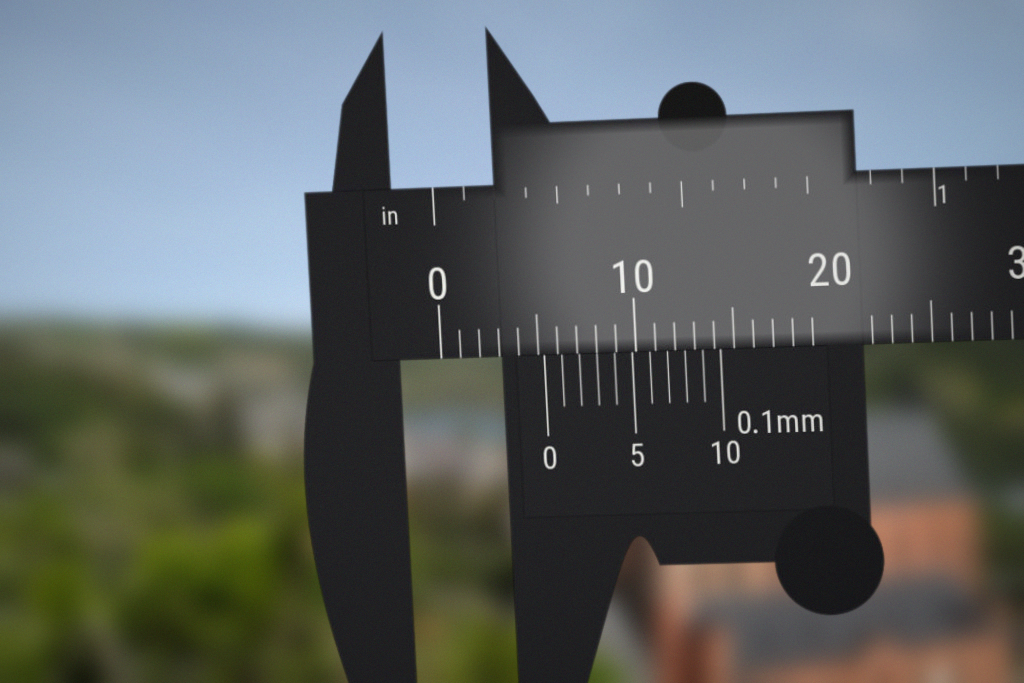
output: **5.3** mm
